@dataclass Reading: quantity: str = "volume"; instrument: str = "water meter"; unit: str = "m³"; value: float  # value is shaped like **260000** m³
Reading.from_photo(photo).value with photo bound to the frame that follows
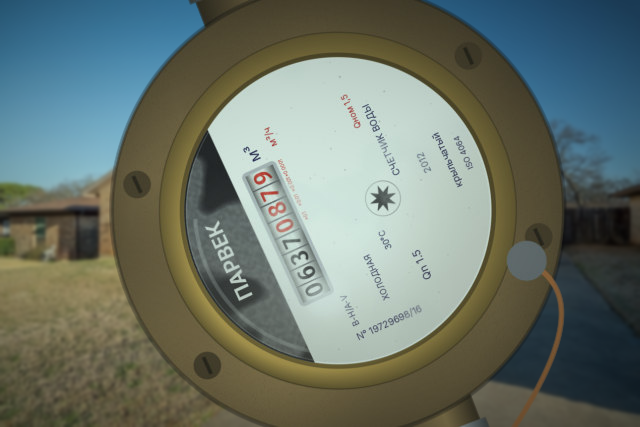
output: **637.0879** m³
